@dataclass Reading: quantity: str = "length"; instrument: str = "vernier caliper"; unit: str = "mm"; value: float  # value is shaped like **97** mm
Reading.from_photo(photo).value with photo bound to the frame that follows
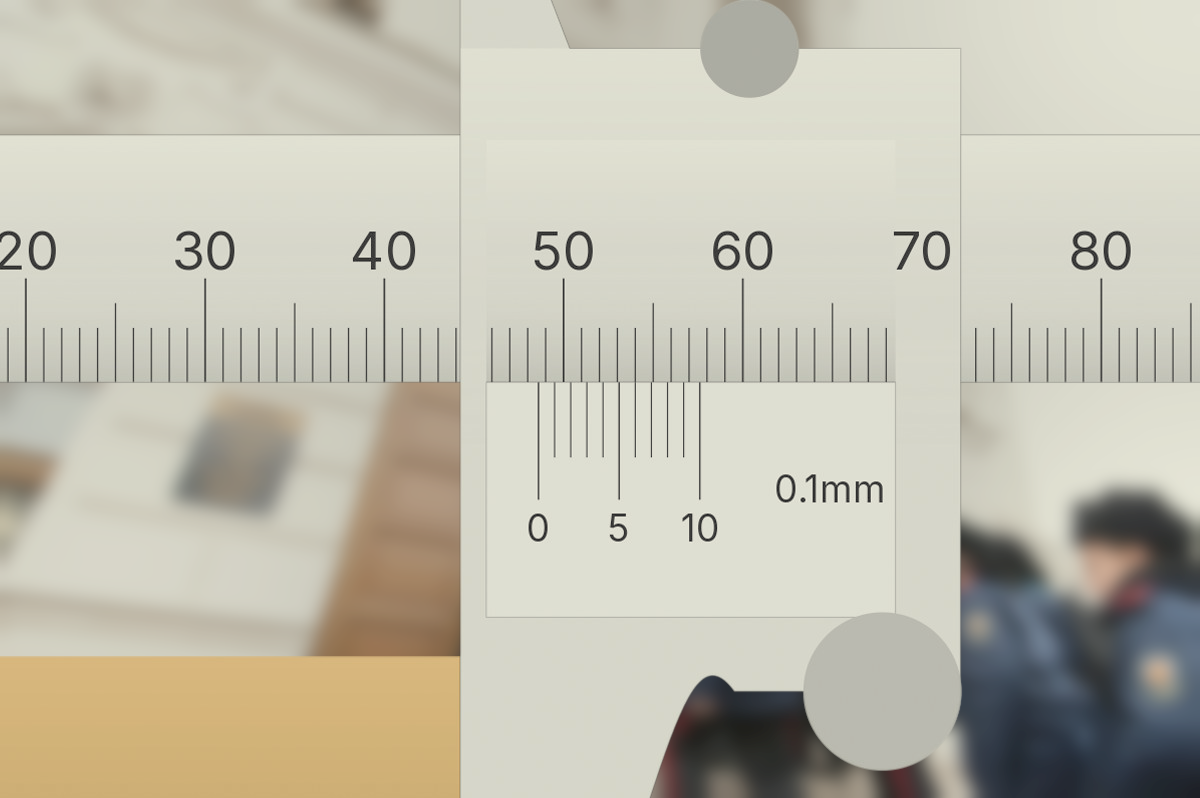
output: **48.6** mm
